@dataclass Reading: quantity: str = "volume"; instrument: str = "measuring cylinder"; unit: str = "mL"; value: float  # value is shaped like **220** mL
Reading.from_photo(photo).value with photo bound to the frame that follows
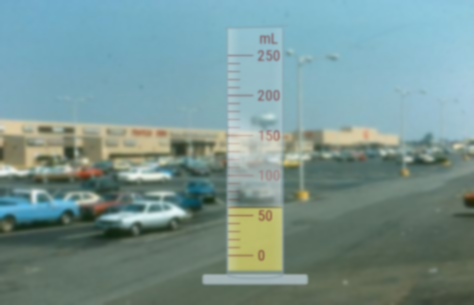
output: **60** mL
